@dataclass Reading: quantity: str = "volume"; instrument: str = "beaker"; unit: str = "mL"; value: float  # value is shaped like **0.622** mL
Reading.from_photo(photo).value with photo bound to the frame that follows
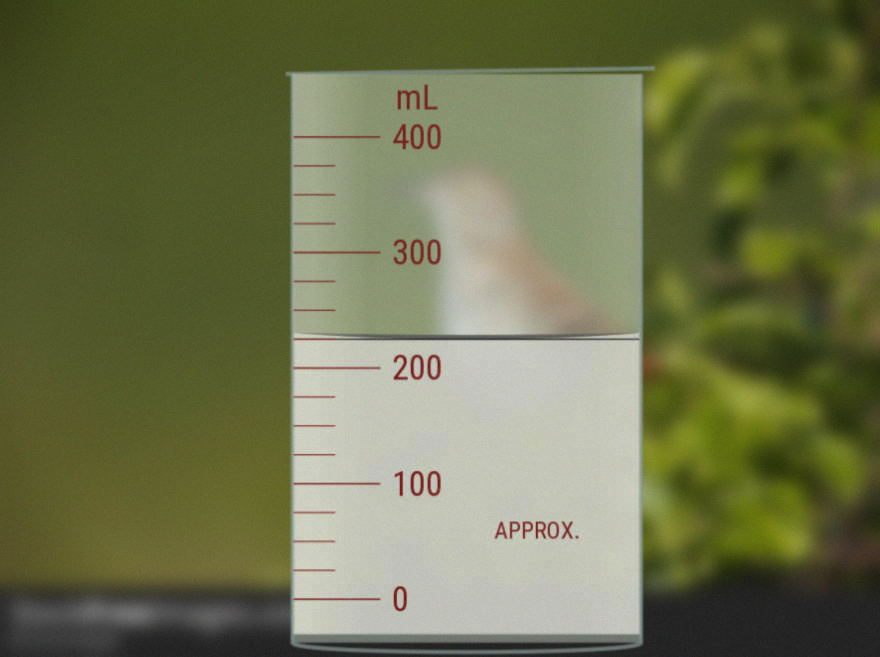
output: **225** mL
